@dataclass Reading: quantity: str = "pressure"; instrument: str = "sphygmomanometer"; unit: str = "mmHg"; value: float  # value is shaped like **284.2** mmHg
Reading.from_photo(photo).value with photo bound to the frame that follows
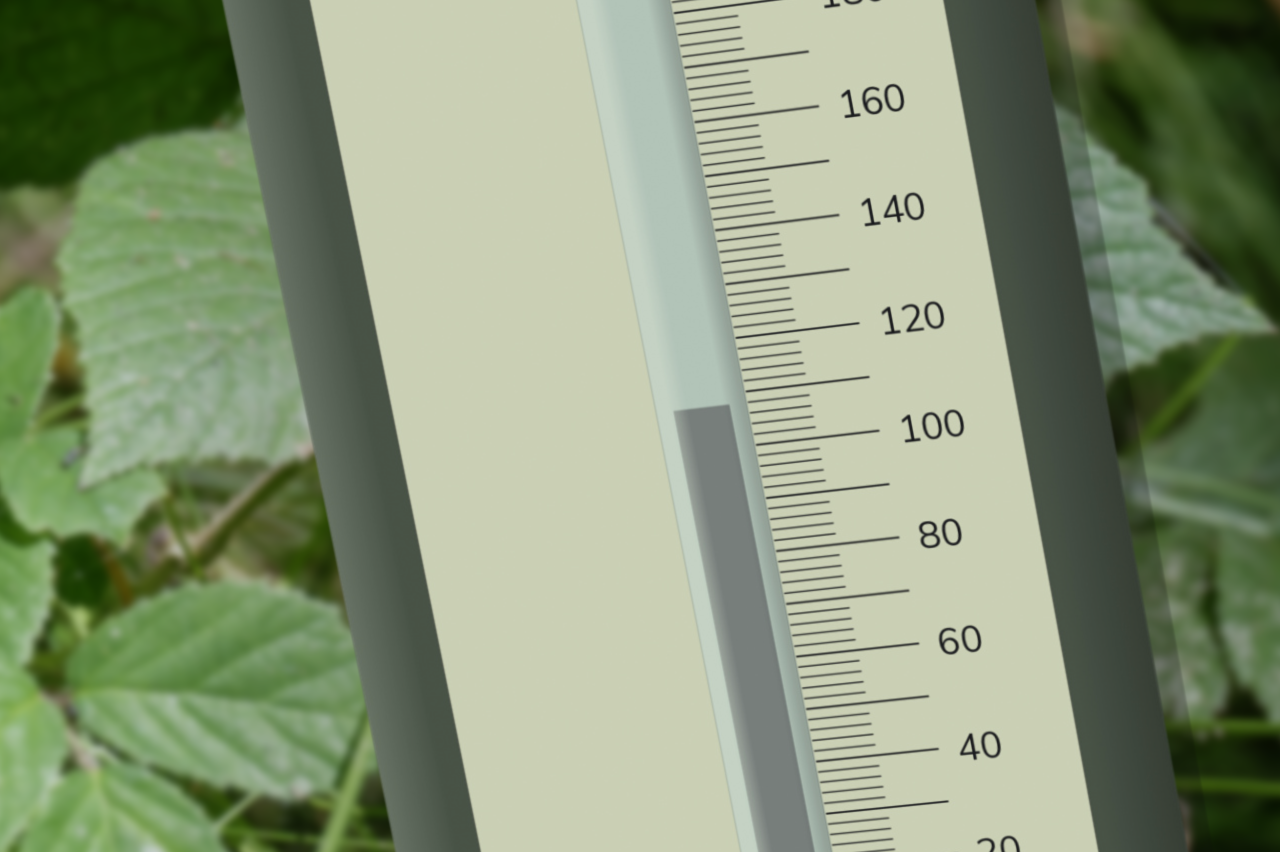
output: **108** mmHg
